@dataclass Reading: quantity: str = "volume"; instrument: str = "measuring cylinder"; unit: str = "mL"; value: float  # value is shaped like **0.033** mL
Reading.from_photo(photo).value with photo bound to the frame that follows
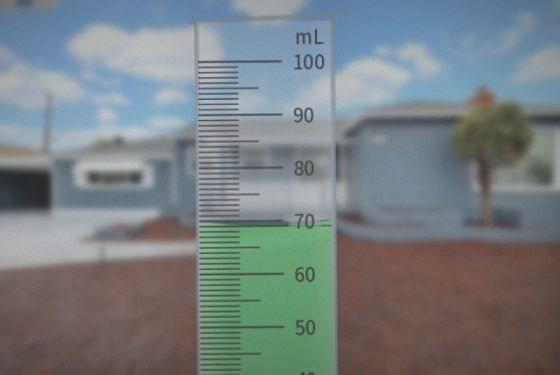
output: **69** mL
